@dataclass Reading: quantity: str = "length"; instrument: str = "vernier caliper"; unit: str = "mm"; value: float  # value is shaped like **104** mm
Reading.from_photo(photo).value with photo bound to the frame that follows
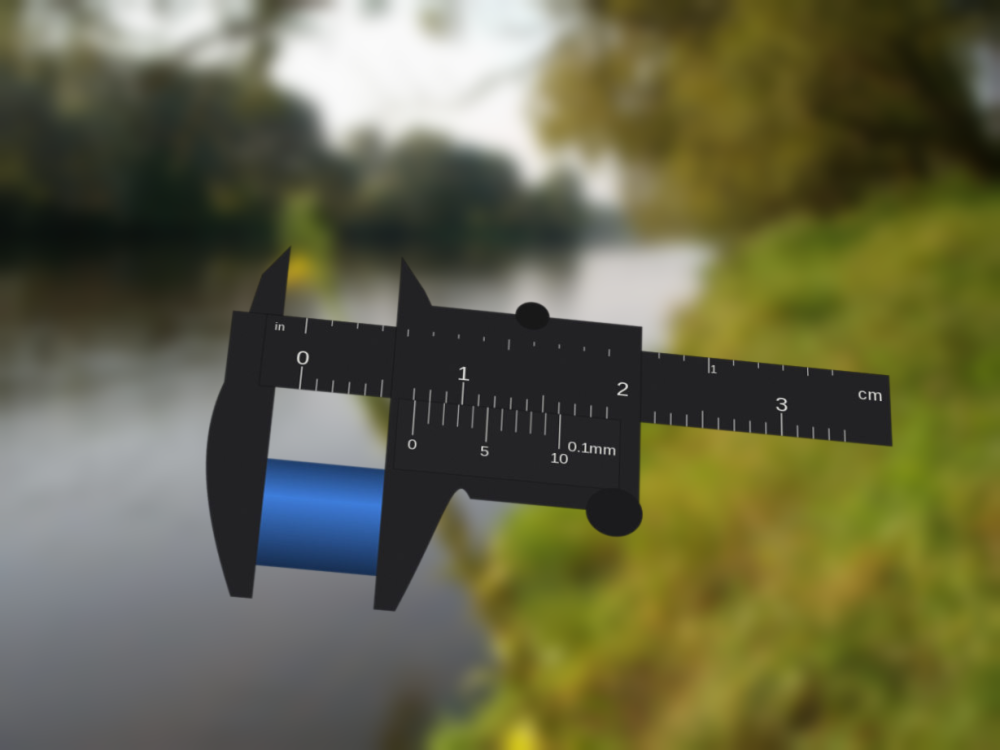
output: **7.1** mm
